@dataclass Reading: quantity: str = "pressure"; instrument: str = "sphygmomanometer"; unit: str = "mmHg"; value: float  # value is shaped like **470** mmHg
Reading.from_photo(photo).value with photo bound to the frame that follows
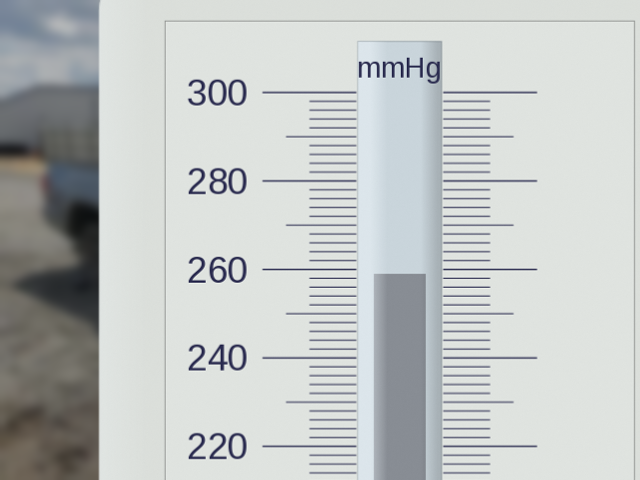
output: **259** mmHg
